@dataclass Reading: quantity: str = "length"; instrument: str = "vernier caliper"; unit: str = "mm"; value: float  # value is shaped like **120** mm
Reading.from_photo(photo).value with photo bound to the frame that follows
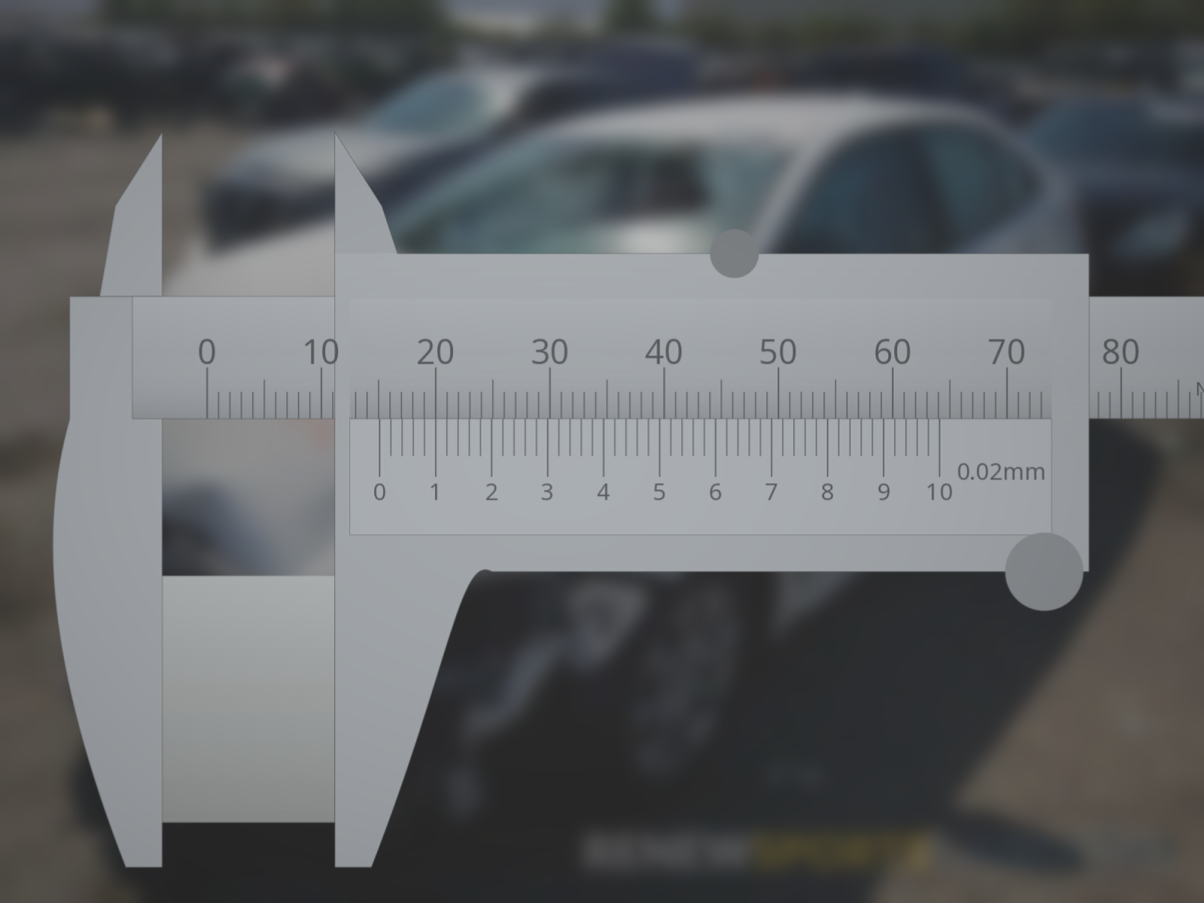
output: **15.1** mm
